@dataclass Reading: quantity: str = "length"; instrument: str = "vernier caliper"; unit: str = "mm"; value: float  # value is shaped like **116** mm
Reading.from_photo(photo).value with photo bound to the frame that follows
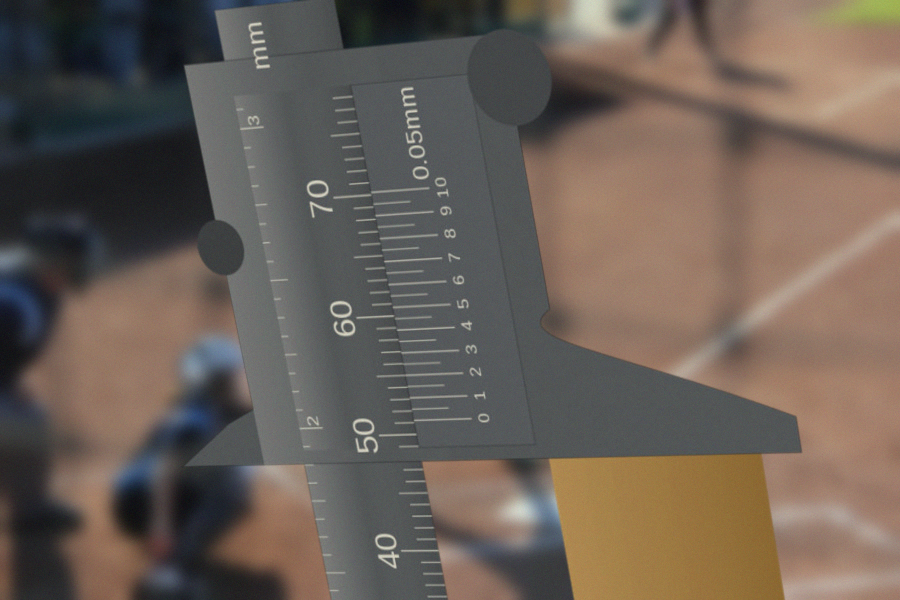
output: **51.2** mm
